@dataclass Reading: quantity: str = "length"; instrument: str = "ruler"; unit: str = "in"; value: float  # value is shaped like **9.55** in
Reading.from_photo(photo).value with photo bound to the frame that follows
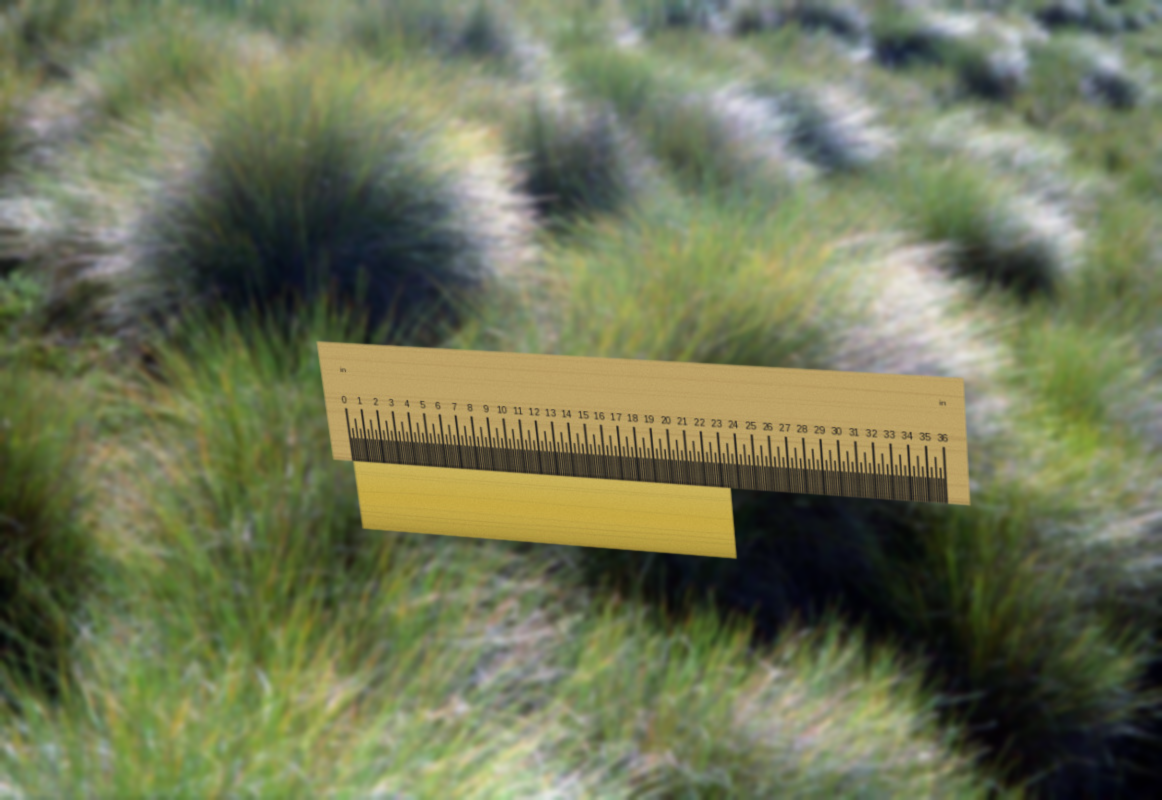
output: **23.5** in
